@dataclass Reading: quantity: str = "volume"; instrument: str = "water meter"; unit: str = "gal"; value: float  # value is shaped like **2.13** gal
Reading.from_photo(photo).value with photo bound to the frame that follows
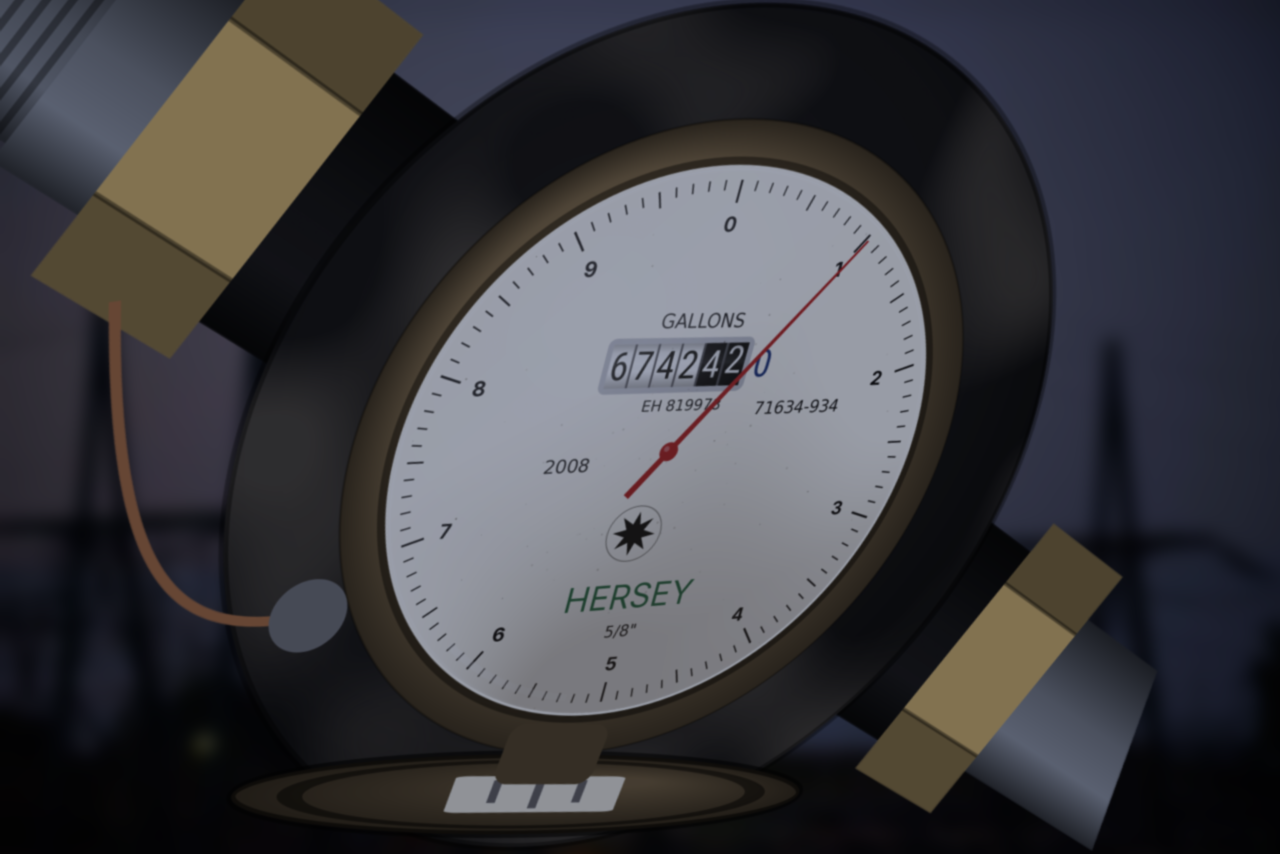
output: **6742421.0** gal
